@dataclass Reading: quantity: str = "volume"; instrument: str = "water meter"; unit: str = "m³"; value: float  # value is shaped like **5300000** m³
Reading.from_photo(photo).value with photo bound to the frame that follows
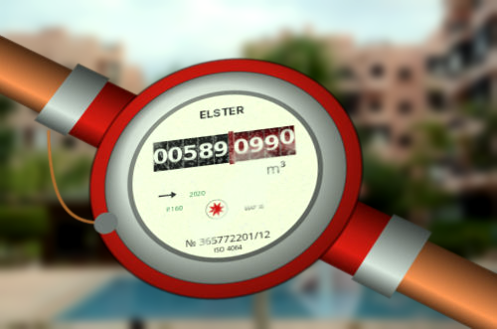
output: **589.0990** m³
